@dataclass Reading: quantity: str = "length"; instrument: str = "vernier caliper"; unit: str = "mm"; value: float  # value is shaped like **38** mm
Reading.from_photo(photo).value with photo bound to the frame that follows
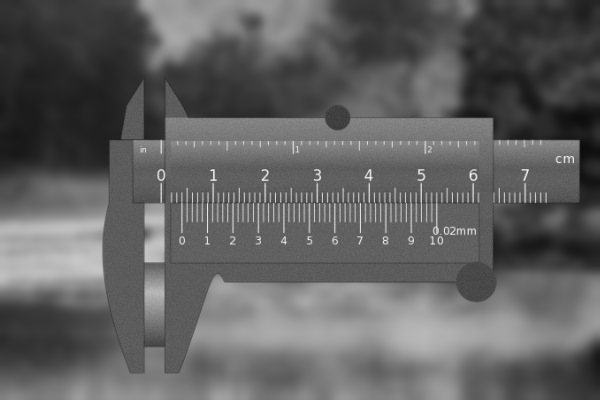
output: **4.0** mm
